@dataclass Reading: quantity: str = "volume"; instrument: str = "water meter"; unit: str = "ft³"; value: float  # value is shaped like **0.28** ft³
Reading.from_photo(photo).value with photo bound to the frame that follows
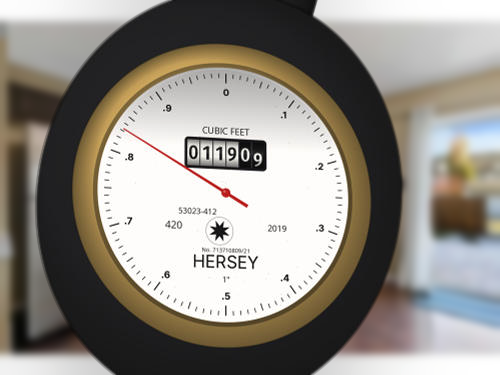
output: **11908.83** ft³
